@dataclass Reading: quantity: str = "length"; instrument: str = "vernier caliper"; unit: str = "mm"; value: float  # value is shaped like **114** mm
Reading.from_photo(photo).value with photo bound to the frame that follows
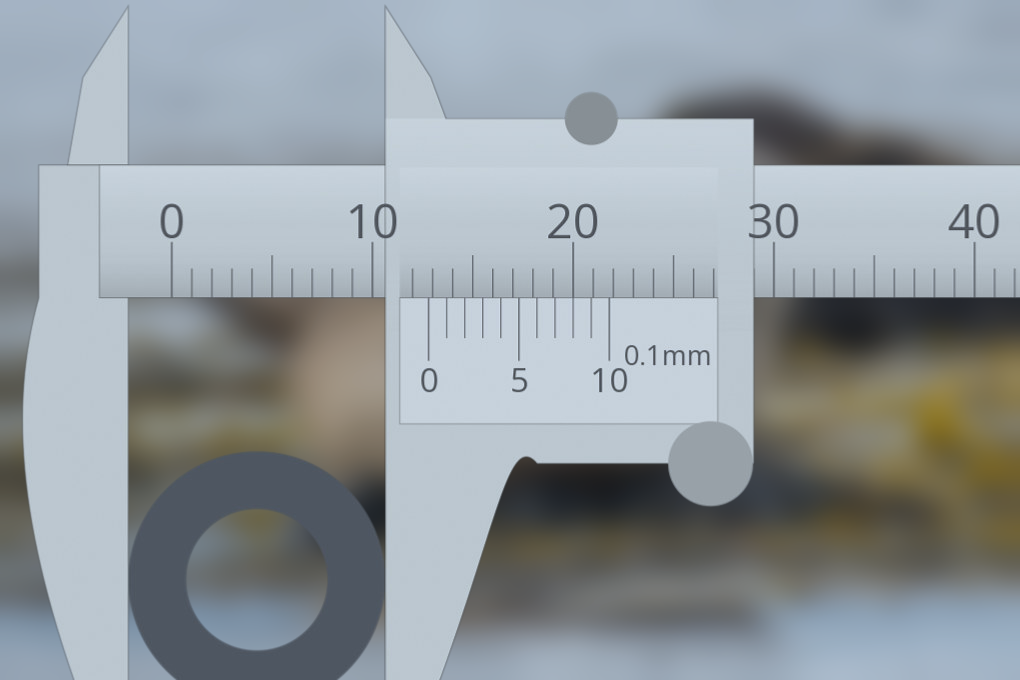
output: **12.8** mm
